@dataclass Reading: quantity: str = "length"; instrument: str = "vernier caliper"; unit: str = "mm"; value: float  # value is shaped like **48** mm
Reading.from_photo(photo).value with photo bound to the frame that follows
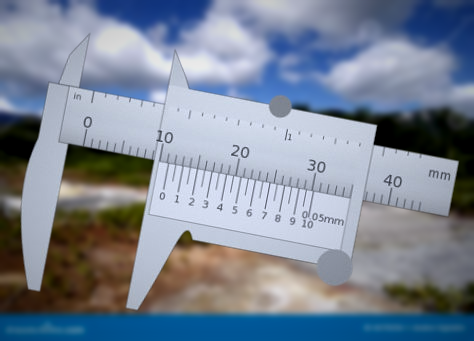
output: **11.2** mm
